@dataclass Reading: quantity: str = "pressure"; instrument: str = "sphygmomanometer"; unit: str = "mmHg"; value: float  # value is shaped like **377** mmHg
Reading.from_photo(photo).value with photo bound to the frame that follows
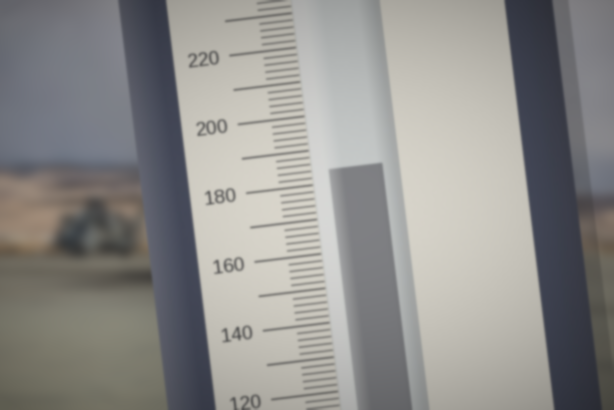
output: **184** mmHg
